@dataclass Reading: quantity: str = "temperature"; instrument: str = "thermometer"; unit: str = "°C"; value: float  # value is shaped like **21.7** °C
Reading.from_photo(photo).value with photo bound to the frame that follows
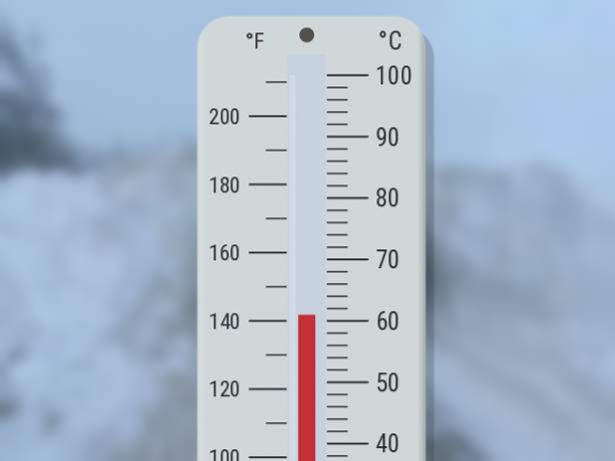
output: **61** °C
